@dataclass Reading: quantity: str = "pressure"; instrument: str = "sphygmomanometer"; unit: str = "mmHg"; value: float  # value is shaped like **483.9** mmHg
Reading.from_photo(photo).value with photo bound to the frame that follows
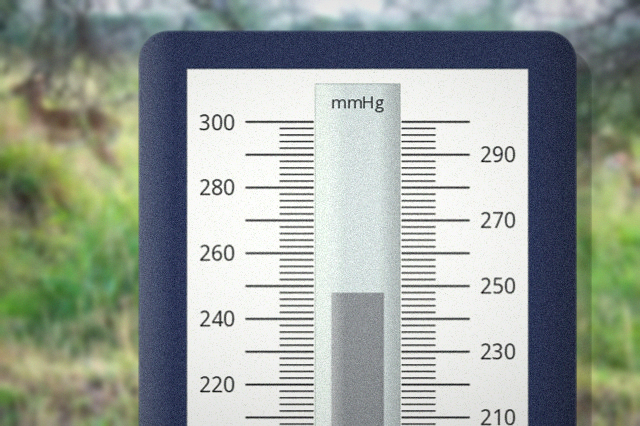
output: **248** mmHg
